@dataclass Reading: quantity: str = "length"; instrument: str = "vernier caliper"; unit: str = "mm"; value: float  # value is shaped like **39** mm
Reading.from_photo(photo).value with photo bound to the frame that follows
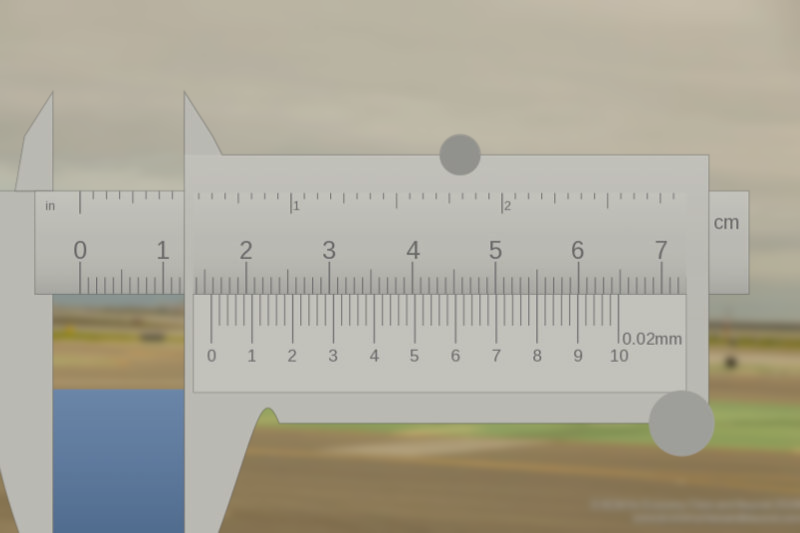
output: **15.8** mm
